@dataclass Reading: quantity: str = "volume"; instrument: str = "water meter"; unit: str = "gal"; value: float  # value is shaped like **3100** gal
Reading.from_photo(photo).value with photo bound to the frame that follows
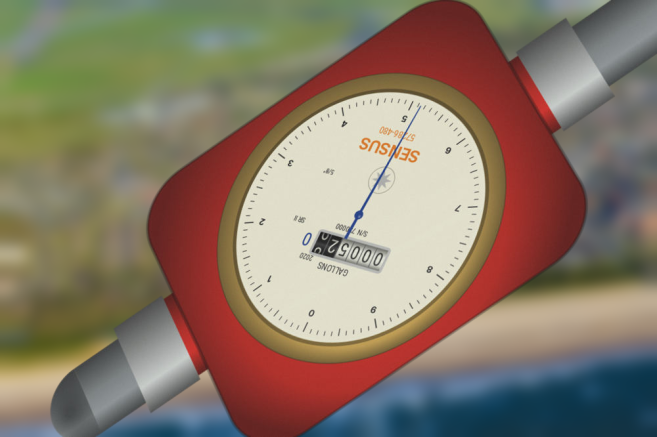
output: **5285.1** gal
